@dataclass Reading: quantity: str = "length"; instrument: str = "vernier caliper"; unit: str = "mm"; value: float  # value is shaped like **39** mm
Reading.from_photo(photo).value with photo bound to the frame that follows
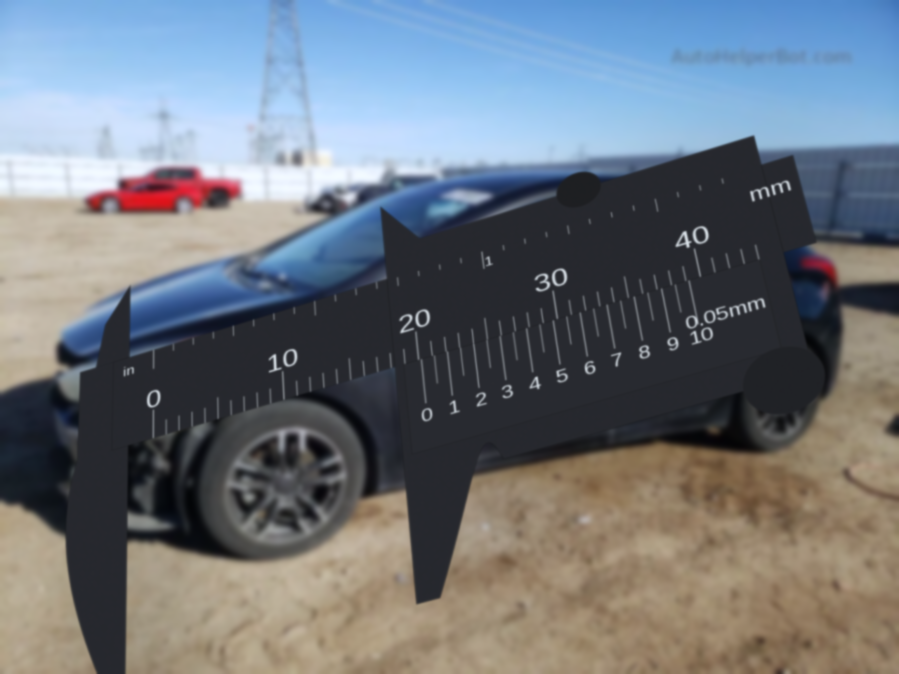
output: **20.2** mm
